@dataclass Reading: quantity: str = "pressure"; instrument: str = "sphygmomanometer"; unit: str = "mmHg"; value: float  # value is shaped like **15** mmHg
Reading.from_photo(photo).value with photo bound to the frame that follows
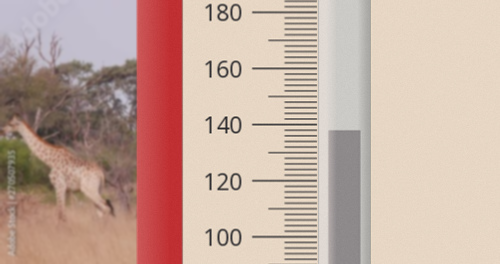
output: **138** mmHg
